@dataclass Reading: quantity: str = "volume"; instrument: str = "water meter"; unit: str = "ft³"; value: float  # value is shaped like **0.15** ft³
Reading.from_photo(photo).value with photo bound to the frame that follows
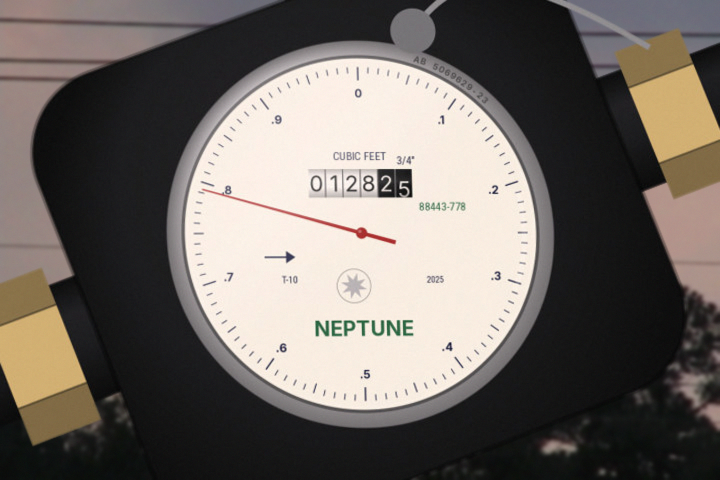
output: **12824.79** ft³
